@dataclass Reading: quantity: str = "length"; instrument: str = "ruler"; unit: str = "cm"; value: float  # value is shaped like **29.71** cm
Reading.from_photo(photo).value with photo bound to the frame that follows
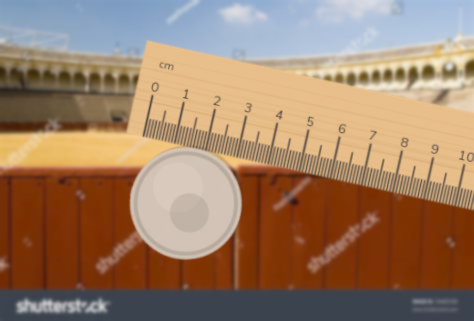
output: **3.5** cm
